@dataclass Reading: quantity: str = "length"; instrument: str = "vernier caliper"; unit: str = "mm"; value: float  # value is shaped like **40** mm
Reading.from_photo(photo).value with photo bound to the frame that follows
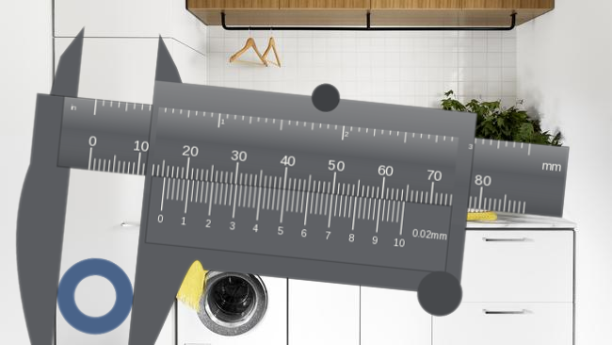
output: **15.5** mm
